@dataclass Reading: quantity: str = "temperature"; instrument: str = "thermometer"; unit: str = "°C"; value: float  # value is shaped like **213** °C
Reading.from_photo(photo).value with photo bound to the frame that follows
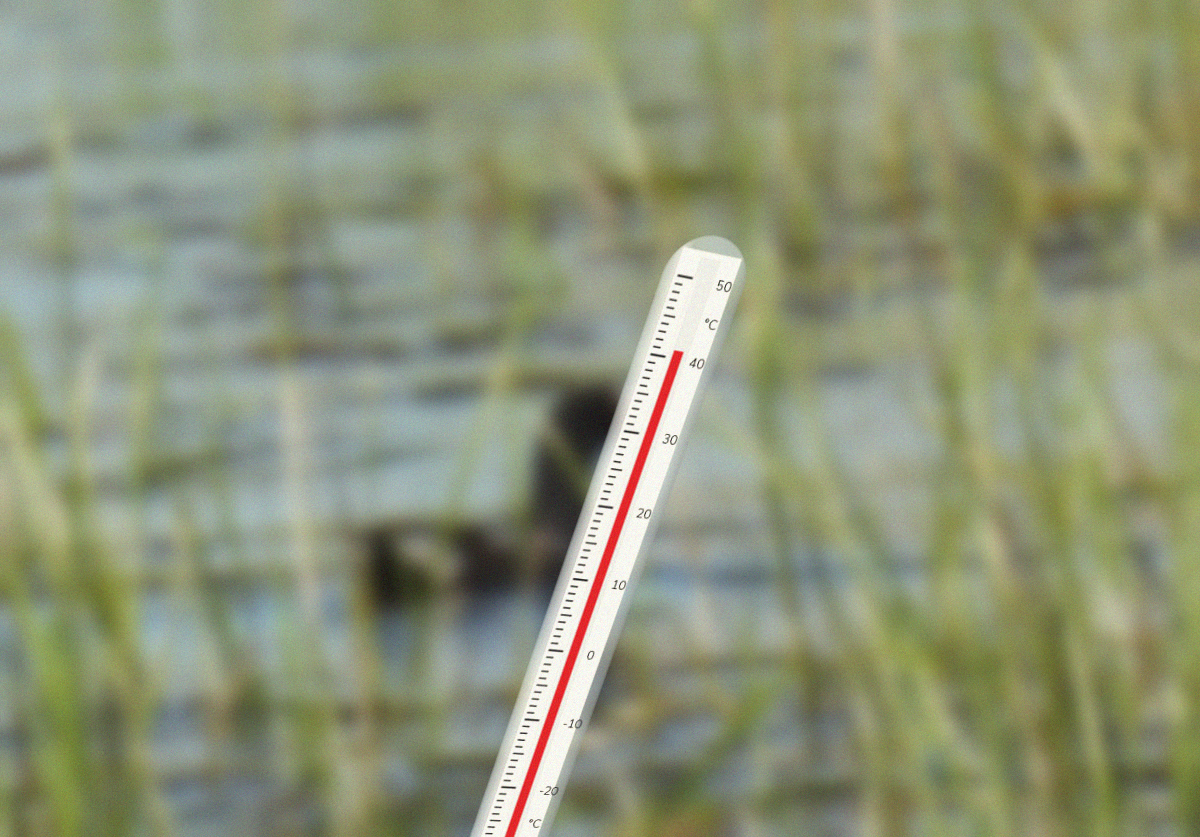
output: **41** °C
